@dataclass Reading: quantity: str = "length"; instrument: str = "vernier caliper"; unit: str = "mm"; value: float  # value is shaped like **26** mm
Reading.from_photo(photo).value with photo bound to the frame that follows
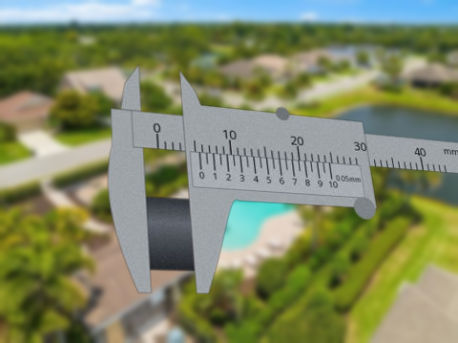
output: **5.6** mm
